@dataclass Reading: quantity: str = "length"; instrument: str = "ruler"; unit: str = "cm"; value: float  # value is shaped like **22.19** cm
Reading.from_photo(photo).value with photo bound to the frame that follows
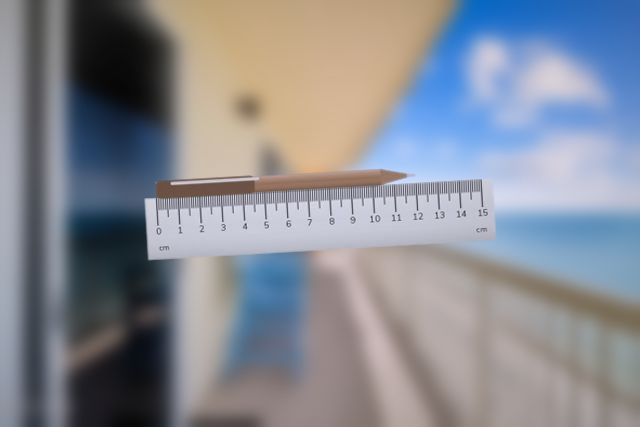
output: **12** cm
